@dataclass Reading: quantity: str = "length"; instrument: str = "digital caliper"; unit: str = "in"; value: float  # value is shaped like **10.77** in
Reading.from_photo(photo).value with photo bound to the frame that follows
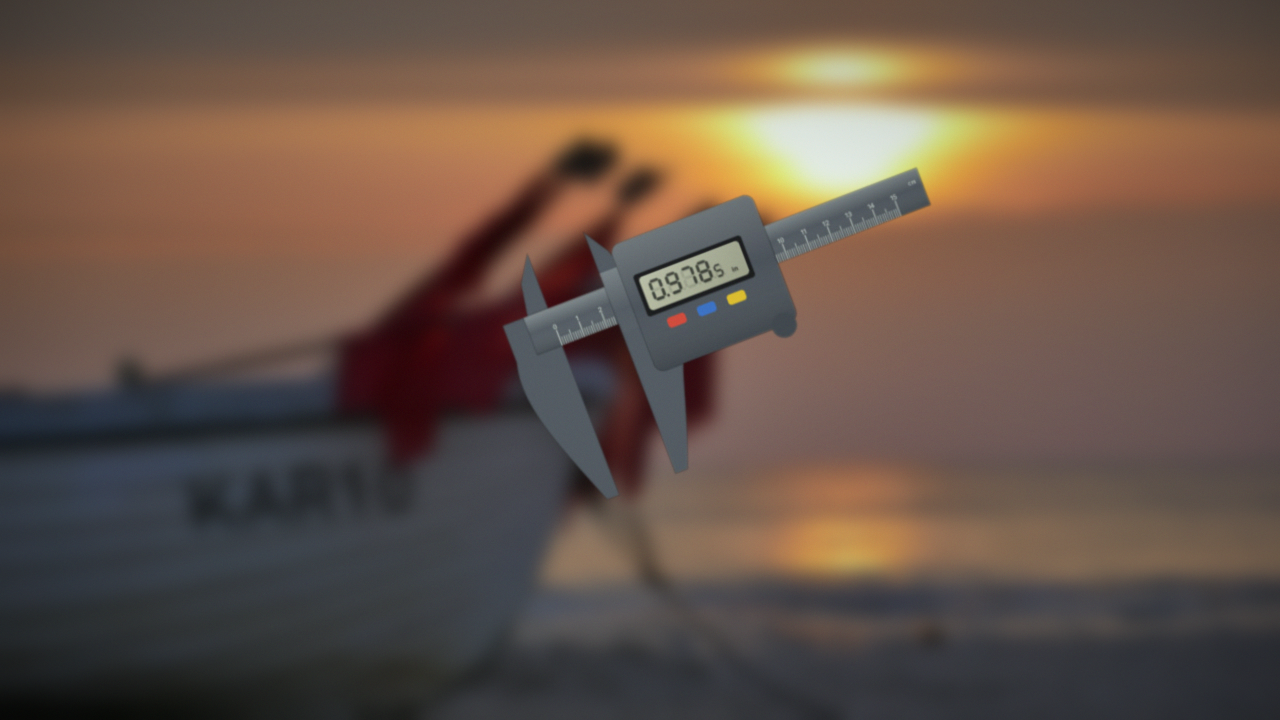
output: **0.9785** in
